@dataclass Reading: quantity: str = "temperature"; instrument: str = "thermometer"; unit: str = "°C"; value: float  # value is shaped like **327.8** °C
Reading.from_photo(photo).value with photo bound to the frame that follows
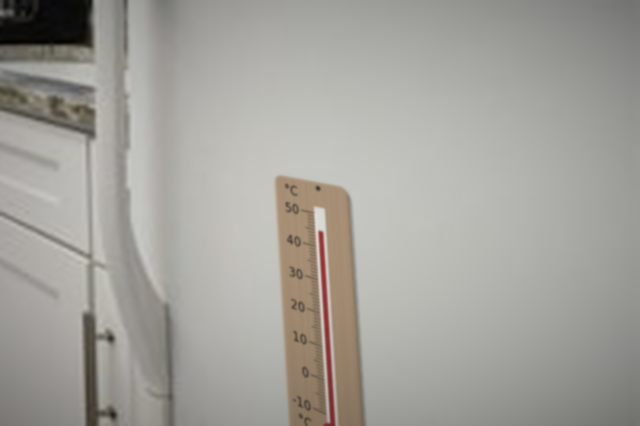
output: **45** °C
